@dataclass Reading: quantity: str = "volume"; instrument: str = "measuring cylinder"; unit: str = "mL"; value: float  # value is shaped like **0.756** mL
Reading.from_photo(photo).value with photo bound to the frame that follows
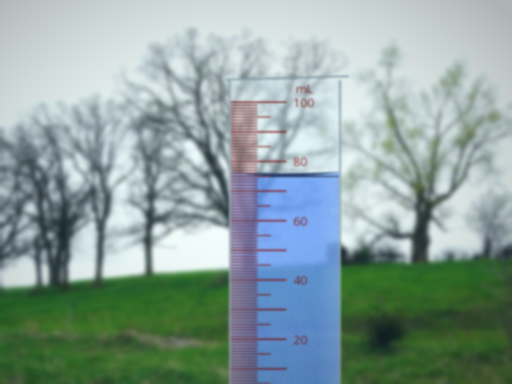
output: **75** mL
